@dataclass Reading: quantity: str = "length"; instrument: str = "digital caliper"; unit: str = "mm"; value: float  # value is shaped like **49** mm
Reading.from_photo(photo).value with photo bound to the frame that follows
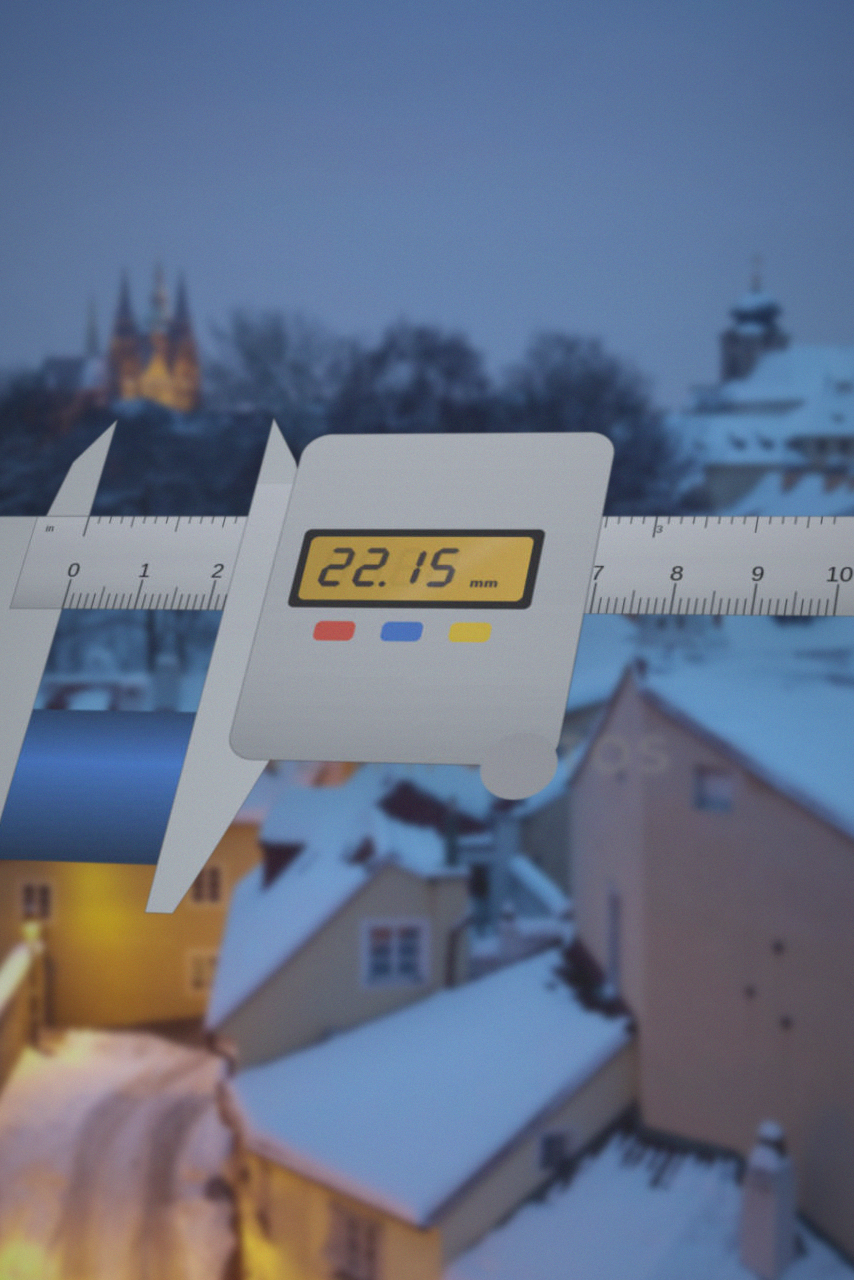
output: **22.15** mm
